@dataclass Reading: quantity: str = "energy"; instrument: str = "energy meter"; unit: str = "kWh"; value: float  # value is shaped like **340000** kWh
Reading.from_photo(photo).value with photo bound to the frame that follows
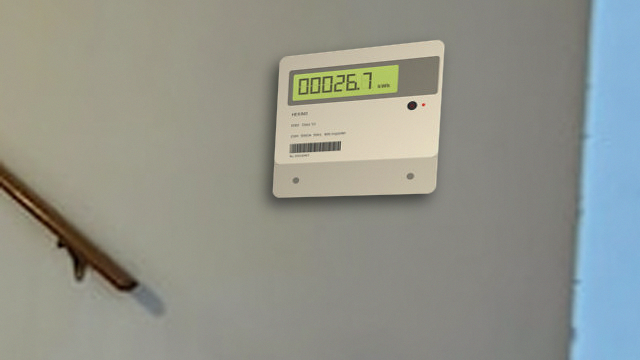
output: **26.7** kWh
